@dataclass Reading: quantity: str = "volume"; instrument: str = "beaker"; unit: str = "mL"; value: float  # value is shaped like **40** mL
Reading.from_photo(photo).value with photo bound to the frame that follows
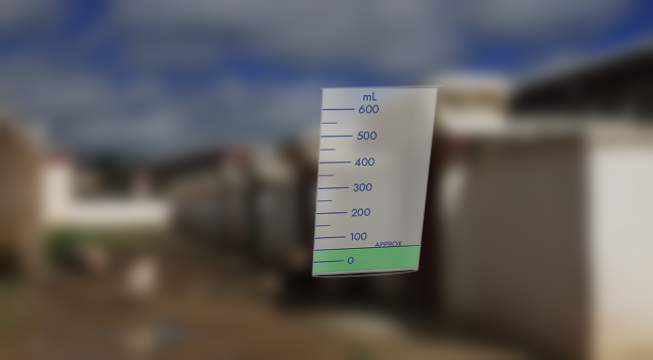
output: **50** mL
